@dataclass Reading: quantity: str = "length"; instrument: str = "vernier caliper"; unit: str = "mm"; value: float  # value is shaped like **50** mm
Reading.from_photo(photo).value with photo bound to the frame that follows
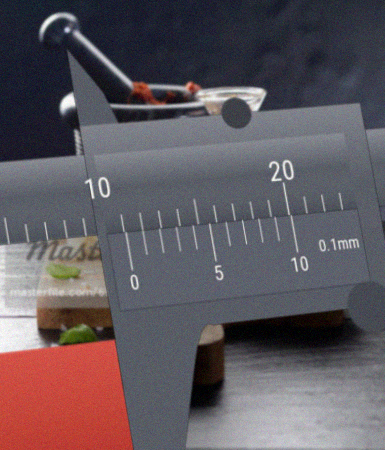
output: **11.1** mm
